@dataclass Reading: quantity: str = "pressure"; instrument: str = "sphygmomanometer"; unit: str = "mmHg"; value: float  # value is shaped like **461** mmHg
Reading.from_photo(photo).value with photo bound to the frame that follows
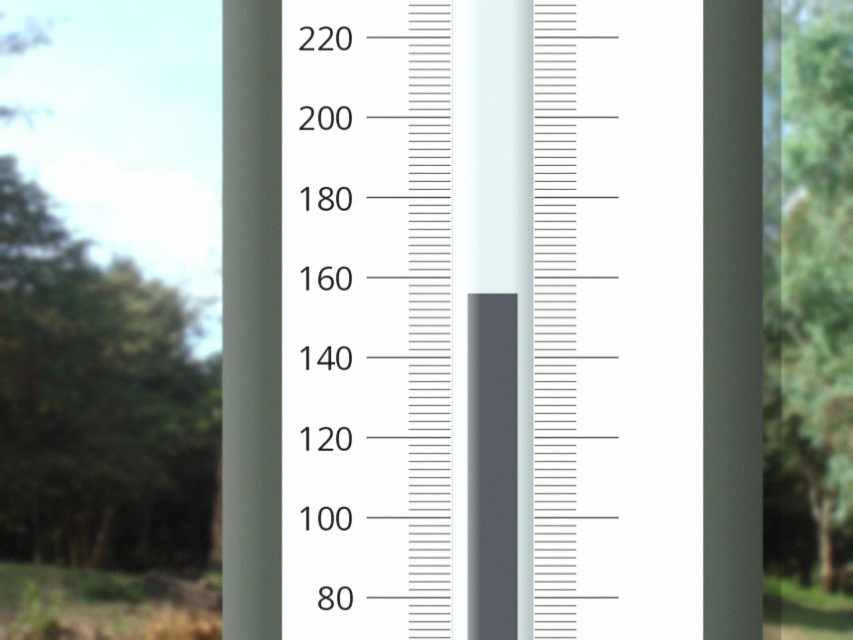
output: **156** mmHg
